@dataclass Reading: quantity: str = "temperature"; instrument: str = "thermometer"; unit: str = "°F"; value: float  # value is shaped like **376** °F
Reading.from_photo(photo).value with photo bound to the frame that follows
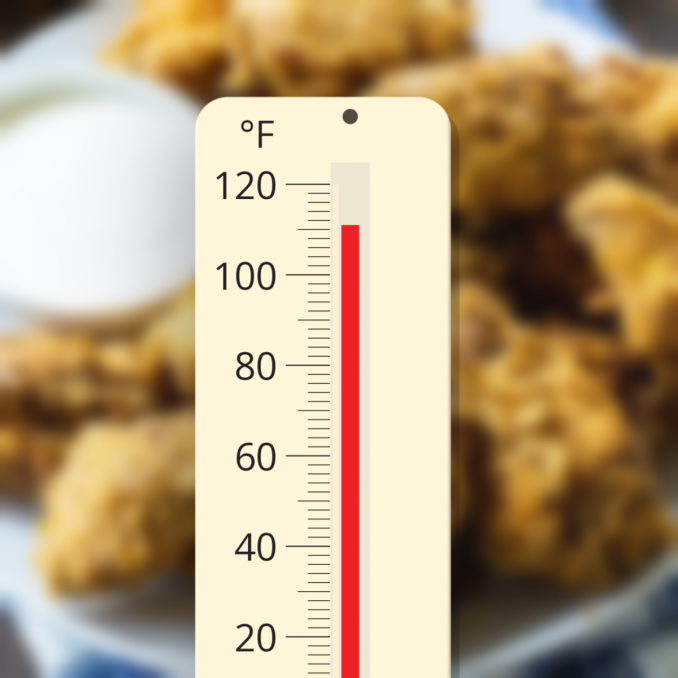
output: **111** °F
